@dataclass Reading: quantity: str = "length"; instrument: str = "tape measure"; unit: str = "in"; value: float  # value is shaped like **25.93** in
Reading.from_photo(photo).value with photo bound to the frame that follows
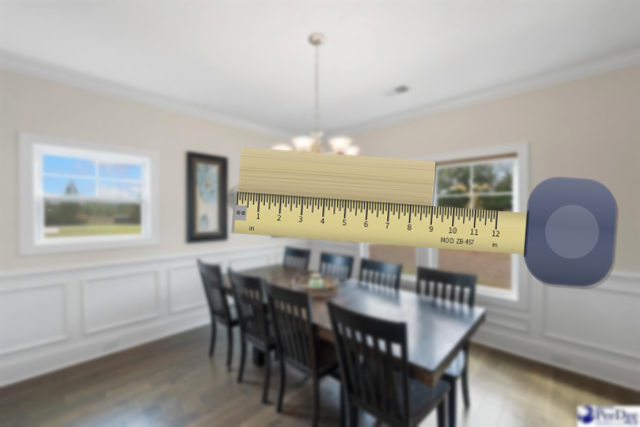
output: **9** in
